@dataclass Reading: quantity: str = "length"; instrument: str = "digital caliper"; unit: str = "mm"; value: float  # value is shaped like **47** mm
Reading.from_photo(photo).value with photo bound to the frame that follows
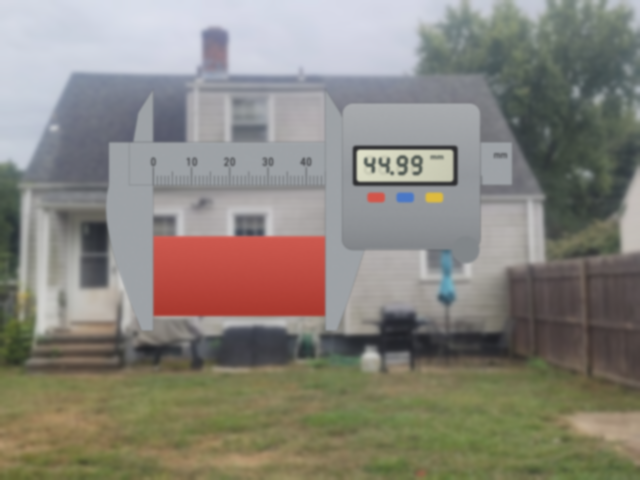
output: **44.99** mm
